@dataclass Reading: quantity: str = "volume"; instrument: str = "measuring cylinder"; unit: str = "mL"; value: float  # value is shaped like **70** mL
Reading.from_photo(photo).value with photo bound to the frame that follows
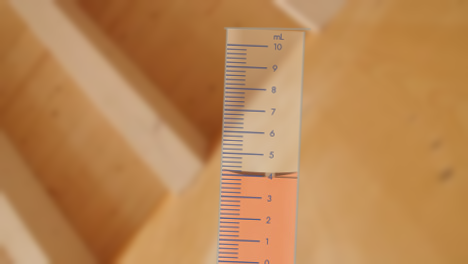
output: **4** mL
